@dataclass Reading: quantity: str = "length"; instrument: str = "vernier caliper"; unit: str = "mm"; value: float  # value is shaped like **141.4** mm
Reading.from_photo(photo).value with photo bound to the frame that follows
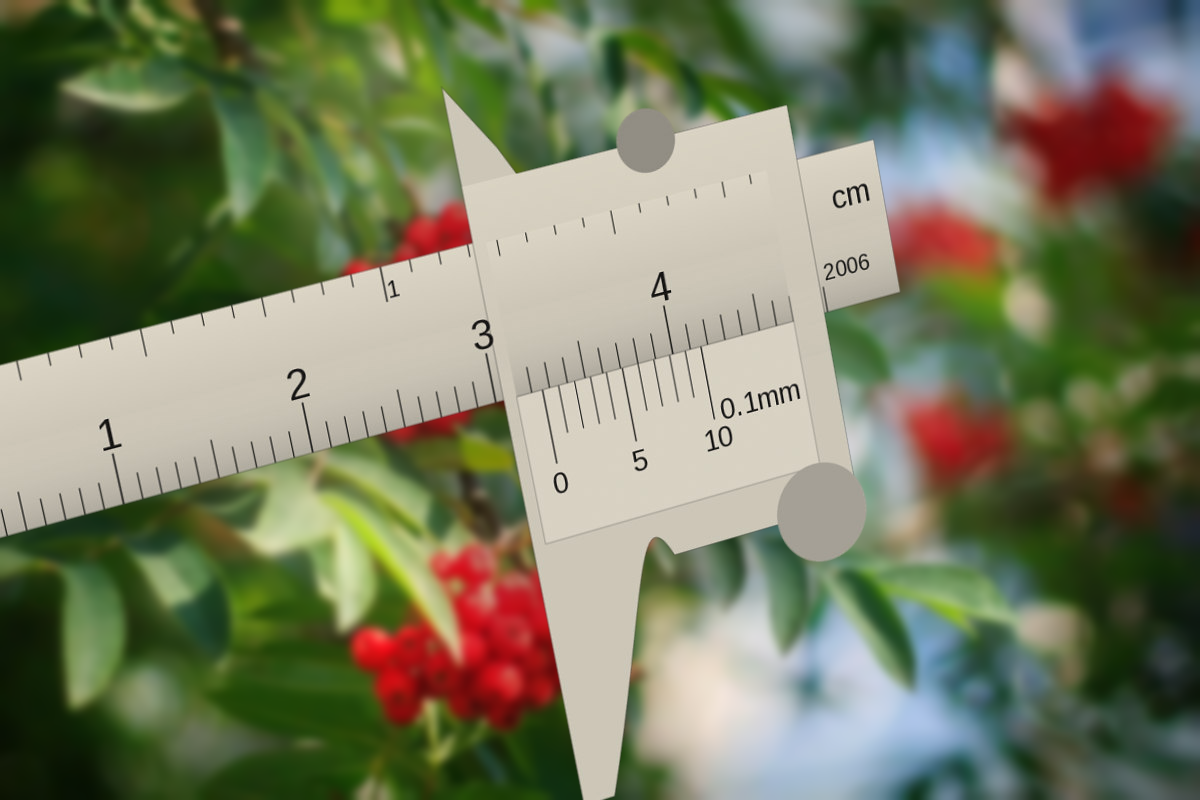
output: **32.6** mm
